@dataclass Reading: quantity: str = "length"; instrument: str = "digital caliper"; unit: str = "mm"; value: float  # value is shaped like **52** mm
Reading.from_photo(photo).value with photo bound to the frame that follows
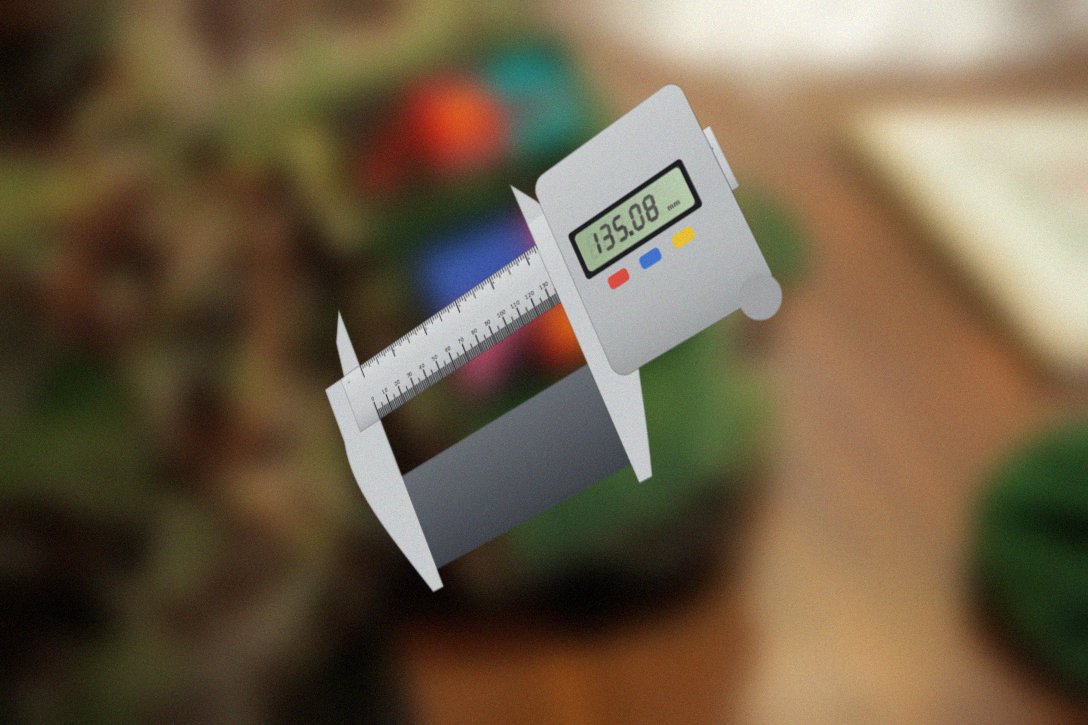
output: **135.08** mm
